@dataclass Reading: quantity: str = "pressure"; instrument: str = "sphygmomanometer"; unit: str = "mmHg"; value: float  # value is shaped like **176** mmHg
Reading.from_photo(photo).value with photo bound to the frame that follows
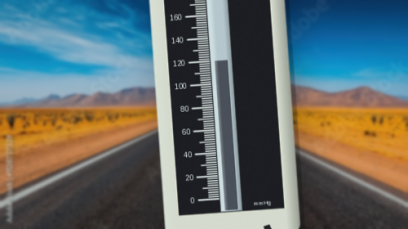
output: **120** mmHg
